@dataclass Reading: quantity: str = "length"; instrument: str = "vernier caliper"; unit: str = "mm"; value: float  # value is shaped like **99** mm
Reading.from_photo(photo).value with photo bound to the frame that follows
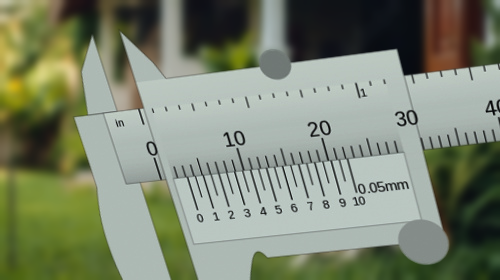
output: **3.2** mm
